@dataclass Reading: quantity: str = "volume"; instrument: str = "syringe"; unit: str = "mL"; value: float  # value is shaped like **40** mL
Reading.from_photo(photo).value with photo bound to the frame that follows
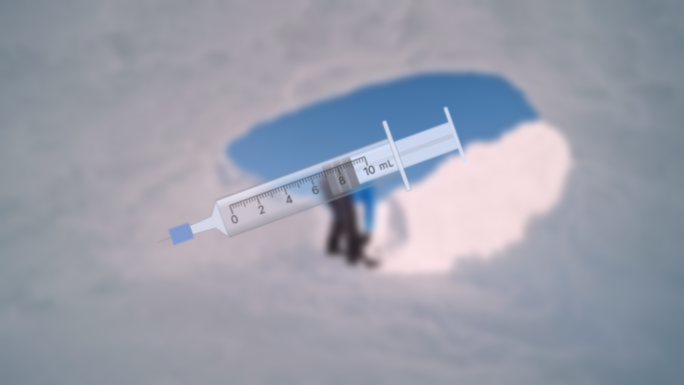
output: **7** mL
